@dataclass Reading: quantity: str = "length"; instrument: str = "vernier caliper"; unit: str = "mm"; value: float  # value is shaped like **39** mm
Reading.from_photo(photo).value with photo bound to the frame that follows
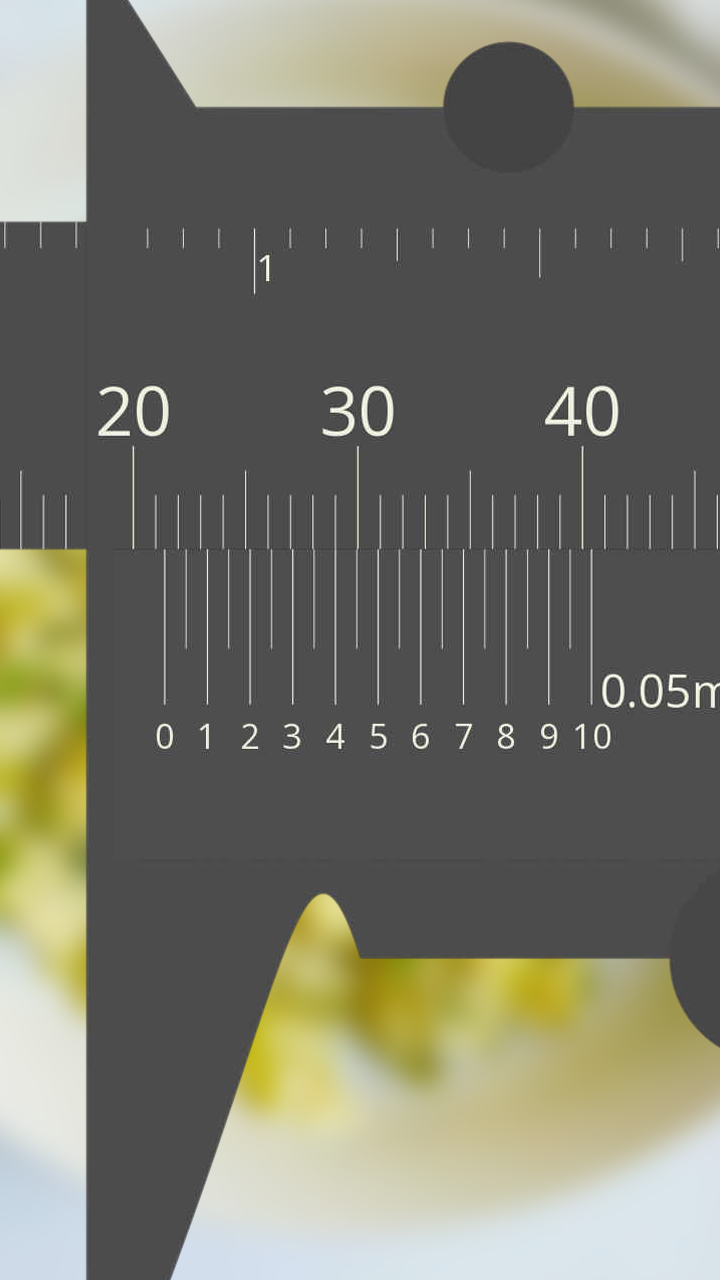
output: **21.4** mm
